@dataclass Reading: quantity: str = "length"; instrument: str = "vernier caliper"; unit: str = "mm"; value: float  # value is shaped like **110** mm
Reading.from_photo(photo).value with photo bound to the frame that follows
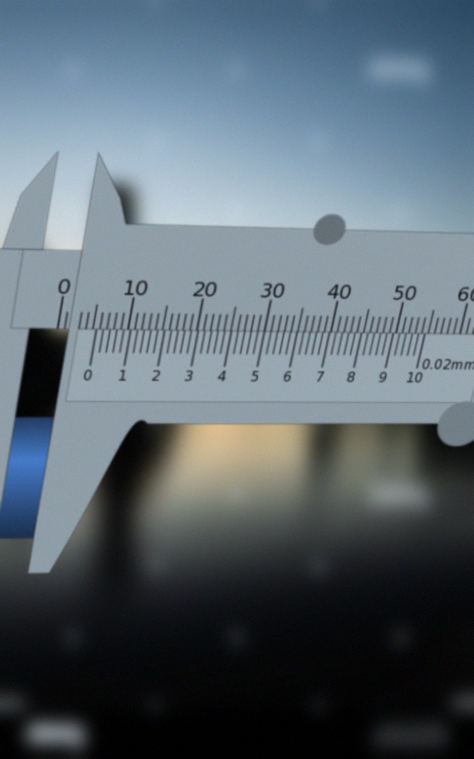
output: **5.5** mm
